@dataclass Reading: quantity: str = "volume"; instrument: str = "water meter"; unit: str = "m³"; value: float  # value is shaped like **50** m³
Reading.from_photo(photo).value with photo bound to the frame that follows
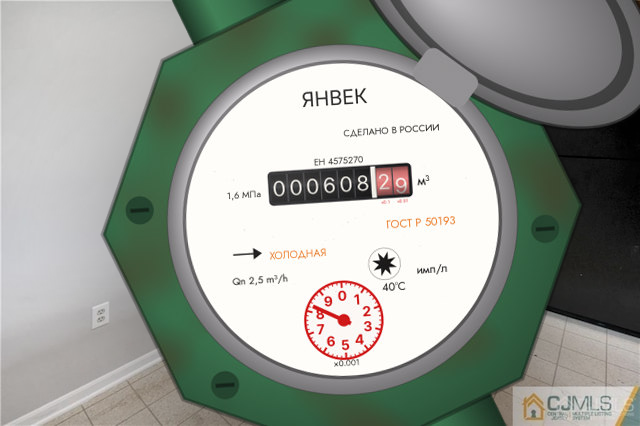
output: **608.288** m³
